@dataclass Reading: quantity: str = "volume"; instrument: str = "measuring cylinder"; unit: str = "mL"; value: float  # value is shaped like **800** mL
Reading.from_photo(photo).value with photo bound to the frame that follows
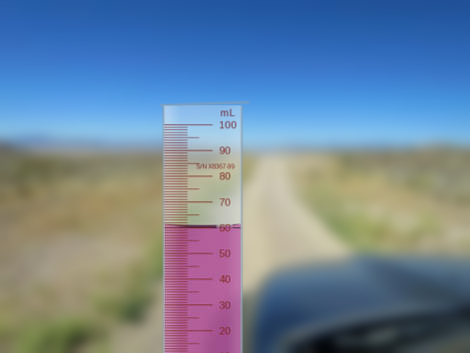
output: **60** mL
